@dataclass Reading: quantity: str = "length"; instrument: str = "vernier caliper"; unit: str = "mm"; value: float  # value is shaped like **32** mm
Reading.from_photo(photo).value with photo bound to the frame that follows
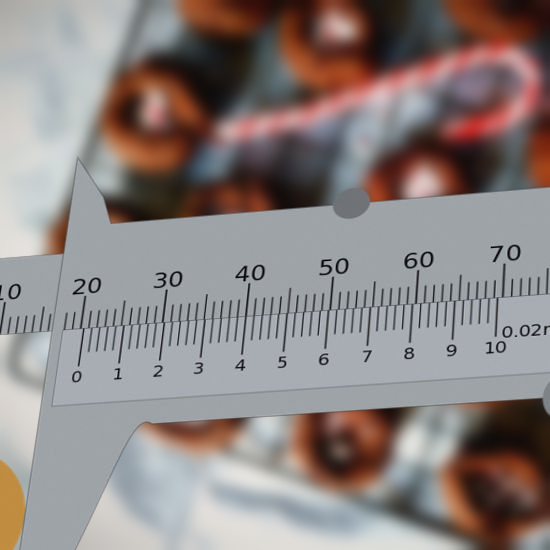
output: **20.4** mm
